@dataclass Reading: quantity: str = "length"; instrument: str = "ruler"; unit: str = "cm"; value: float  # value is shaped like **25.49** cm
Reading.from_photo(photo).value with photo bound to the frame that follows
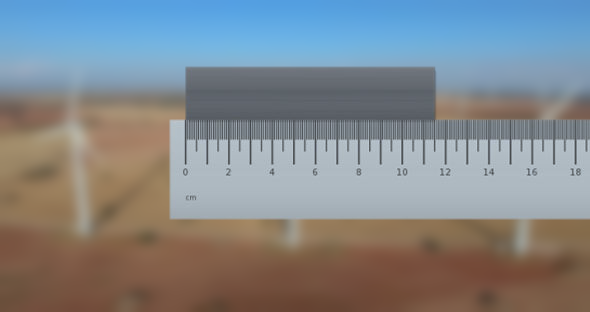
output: **11.5** cm
